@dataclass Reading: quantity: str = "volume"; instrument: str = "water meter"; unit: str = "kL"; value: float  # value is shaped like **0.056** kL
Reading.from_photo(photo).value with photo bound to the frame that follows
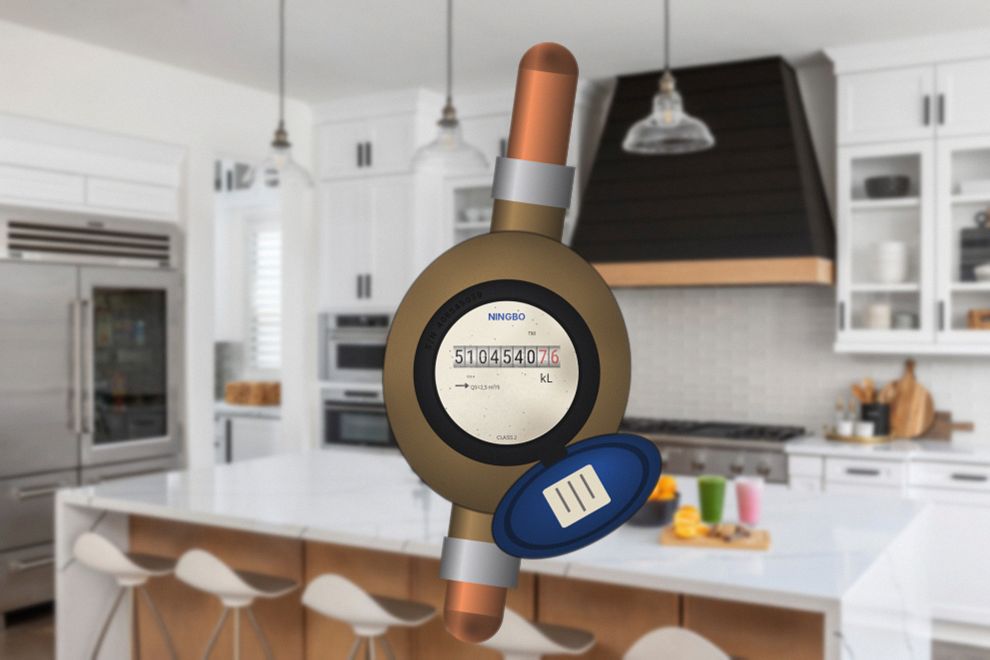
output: **5104540.76** kL
